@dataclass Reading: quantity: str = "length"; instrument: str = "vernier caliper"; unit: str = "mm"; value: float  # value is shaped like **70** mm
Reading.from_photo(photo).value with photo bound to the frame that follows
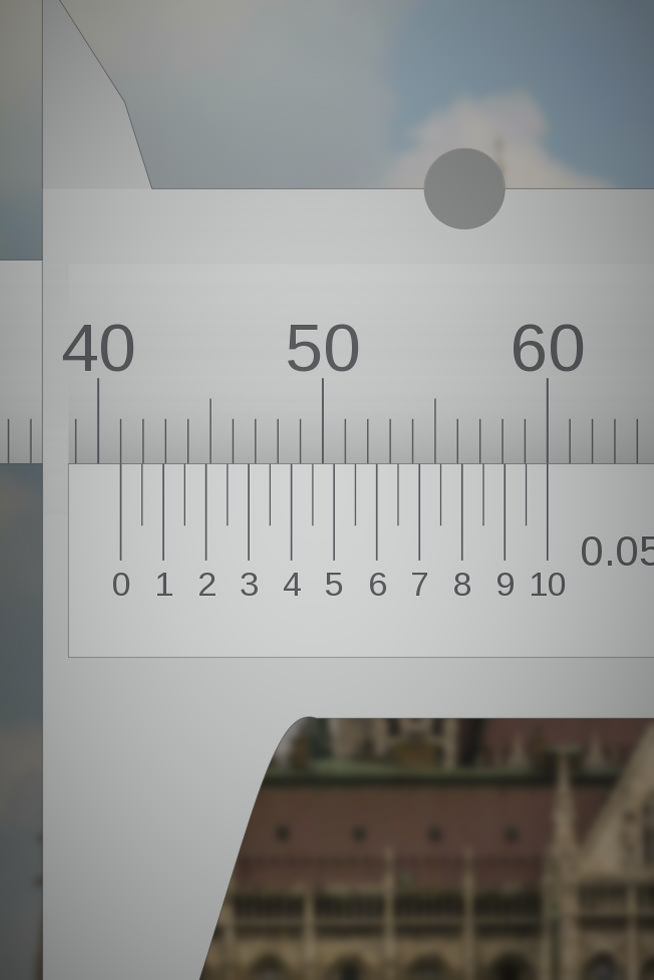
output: **41.0** mm
